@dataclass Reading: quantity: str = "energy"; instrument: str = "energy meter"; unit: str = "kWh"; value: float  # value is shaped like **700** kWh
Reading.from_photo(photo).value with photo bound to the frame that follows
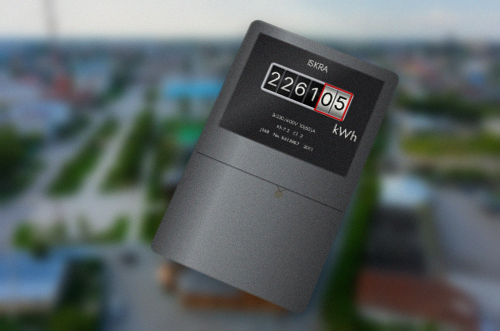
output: **2261.05** kWh
